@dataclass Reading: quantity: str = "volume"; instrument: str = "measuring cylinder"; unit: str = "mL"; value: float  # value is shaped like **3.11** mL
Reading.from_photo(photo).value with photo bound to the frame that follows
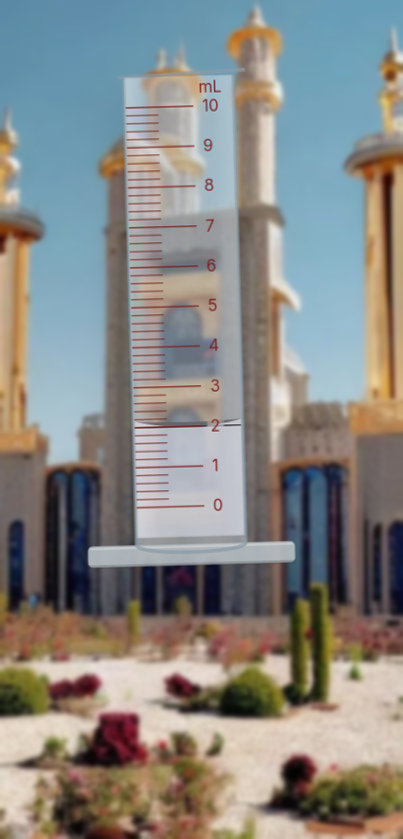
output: **2** mL
